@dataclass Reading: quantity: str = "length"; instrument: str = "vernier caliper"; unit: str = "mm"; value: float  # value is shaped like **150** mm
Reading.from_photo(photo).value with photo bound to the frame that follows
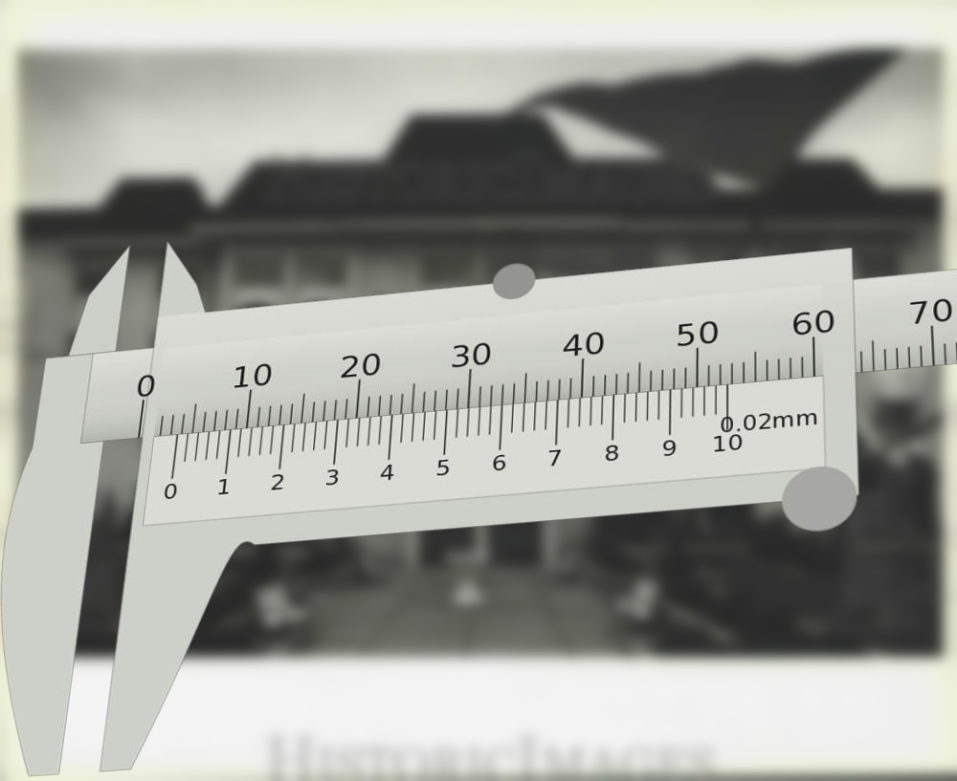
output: **3.6** mm
